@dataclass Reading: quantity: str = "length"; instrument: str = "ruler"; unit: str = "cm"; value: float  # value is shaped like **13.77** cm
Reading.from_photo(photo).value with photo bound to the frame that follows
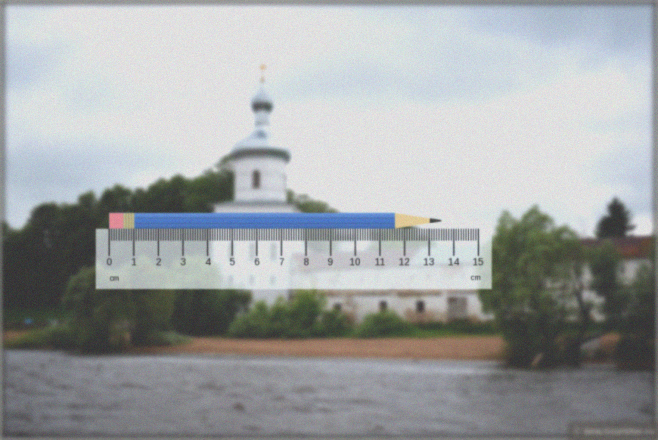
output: **13.5** cm
